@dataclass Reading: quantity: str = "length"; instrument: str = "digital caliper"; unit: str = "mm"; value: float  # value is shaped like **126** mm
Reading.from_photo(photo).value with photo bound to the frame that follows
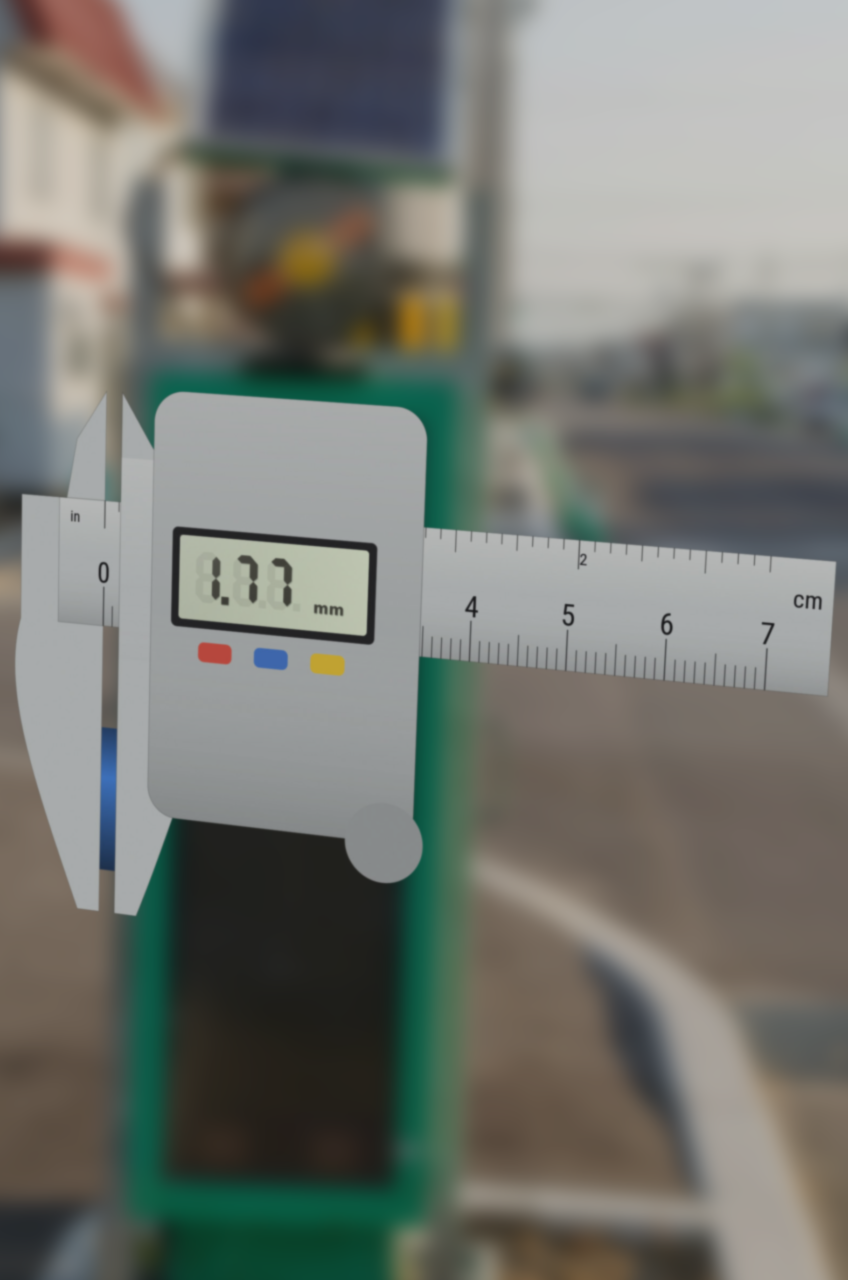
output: **1.77** mm
